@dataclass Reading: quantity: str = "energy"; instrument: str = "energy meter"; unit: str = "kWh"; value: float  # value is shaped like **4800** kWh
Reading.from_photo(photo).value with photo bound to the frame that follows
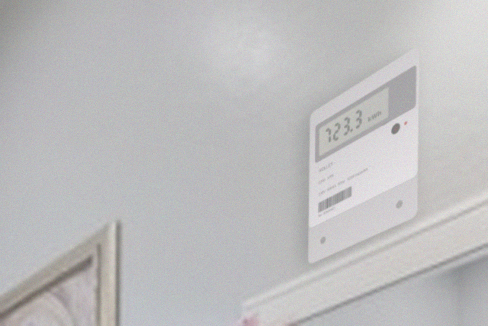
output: **723.3** kWh
